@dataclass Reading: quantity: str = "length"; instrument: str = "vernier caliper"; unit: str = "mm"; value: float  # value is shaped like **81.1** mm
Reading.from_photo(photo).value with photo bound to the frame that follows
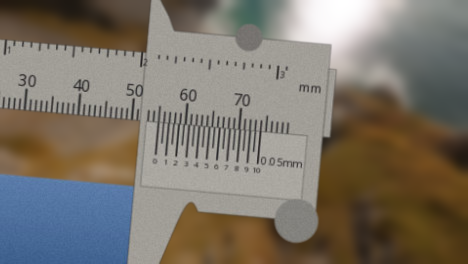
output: **55.0** mm
